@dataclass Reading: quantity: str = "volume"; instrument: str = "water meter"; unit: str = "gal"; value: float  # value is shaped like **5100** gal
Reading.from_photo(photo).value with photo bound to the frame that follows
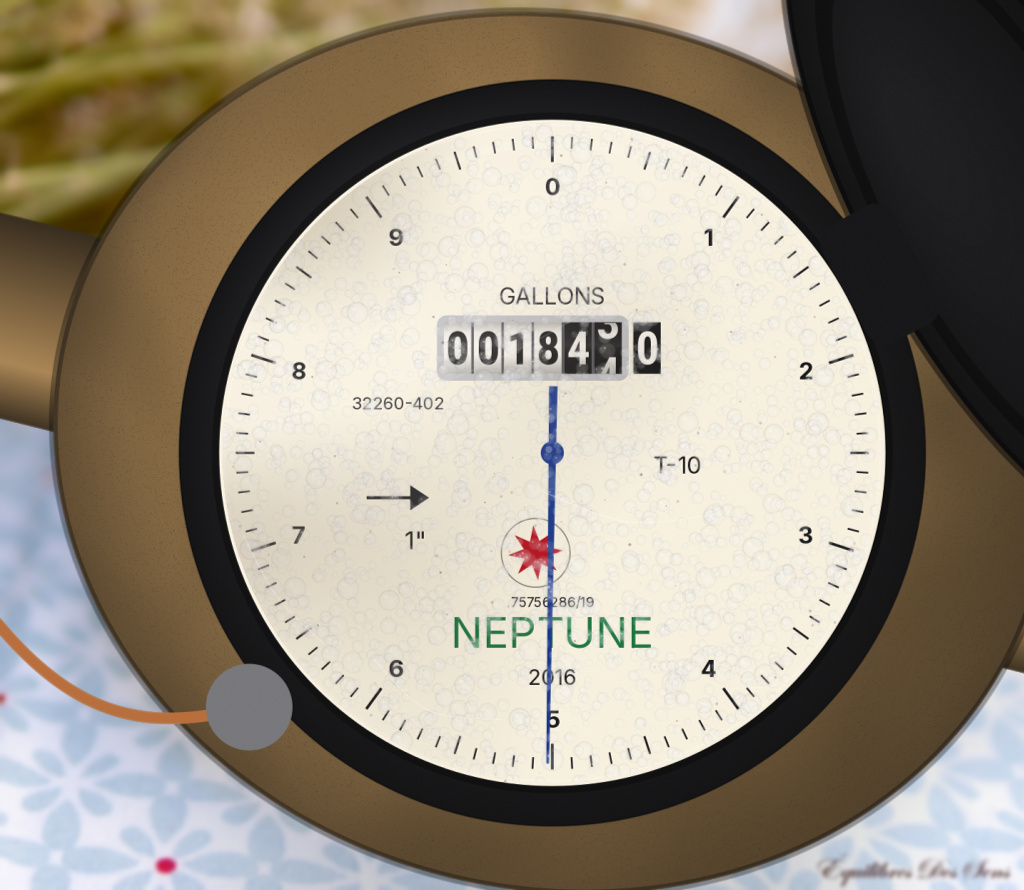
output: **18435.0** gal
